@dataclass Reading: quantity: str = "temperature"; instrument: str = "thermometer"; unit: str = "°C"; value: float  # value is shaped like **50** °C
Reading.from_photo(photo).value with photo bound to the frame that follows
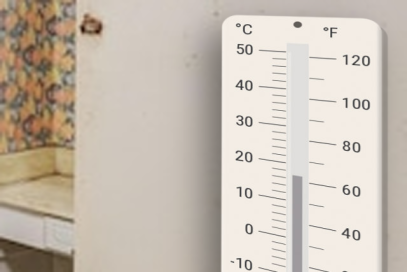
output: **17** °C
